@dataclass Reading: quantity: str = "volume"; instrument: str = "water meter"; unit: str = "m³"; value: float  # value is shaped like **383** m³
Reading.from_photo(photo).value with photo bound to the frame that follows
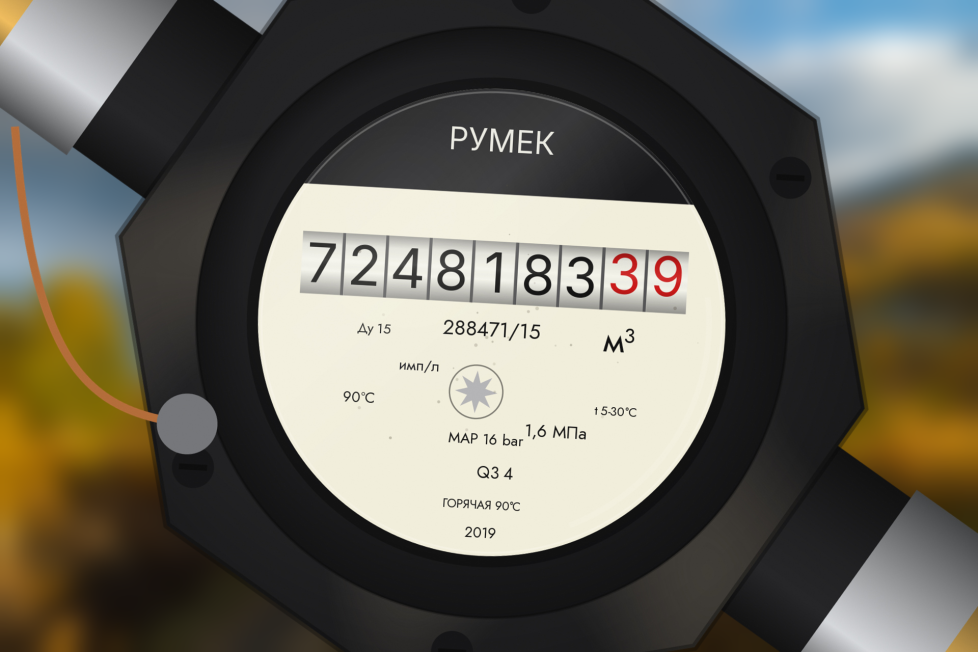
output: **7248183.39** m³
